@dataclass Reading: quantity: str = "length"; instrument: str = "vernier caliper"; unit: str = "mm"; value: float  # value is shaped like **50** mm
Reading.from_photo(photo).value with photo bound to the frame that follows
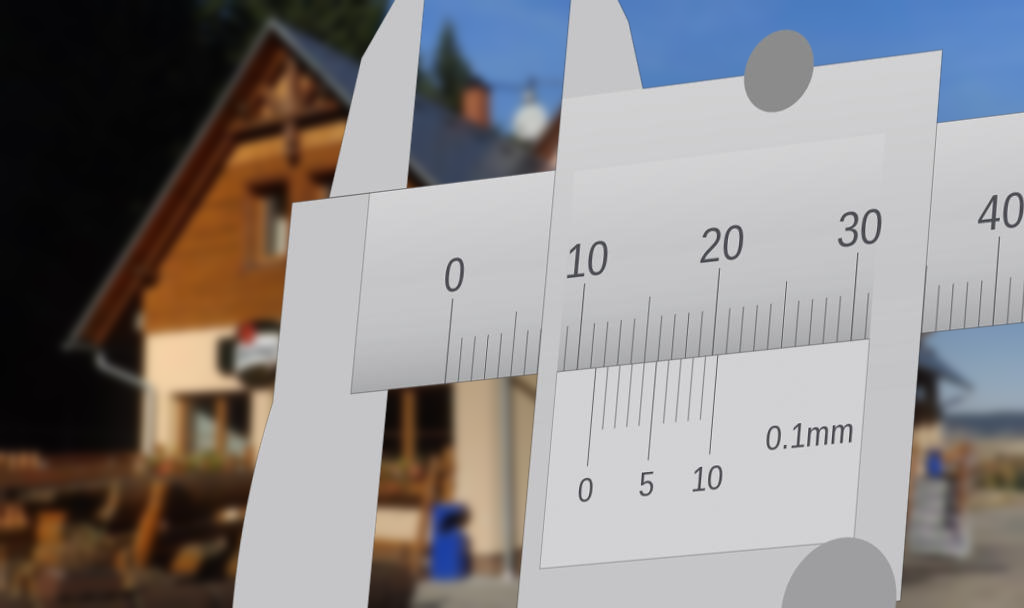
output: **11.4** mm
